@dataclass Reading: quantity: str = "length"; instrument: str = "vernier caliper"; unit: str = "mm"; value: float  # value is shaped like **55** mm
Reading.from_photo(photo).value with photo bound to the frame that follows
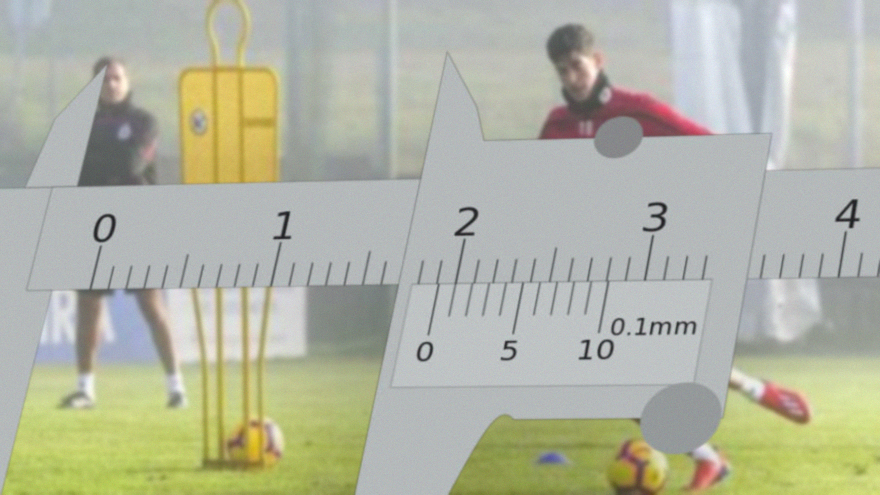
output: **19.1** mm
